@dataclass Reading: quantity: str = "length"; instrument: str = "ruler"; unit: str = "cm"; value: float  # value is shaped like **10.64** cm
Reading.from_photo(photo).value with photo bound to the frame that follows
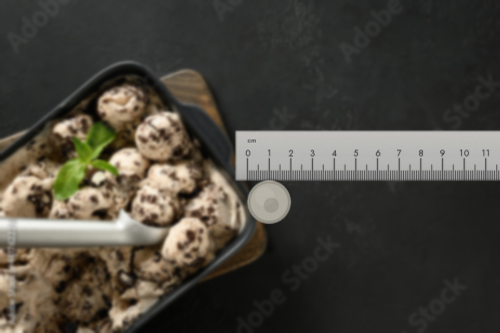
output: **2** cm
